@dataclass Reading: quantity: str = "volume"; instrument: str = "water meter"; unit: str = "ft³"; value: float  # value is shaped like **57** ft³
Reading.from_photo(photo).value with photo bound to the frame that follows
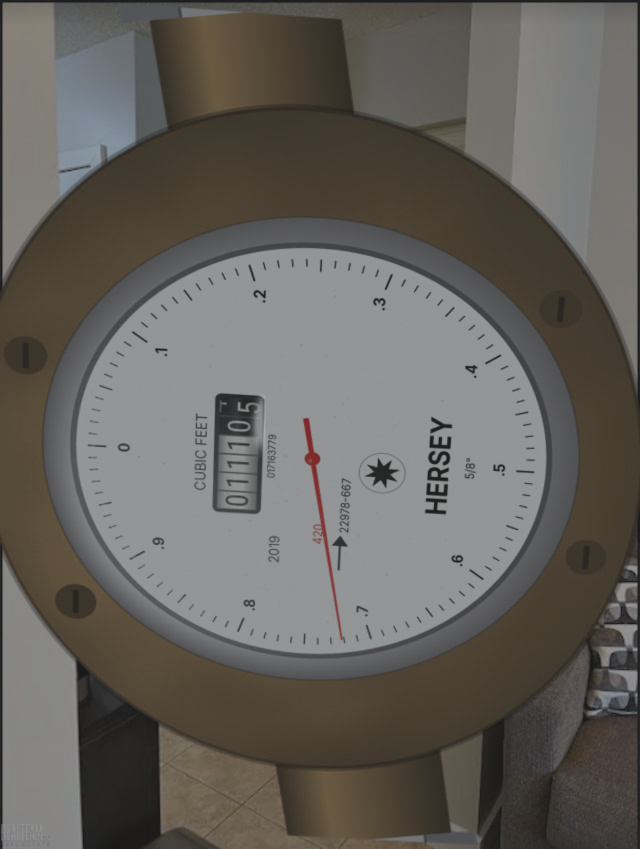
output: **11104.72** ft³
